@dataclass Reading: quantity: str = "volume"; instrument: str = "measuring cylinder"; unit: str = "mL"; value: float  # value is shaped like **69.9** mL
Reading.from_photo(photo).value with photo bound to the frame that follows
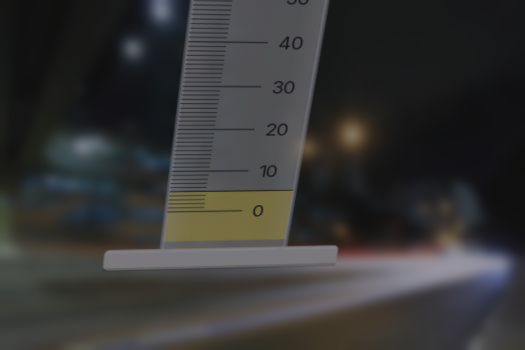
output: **5** mL
